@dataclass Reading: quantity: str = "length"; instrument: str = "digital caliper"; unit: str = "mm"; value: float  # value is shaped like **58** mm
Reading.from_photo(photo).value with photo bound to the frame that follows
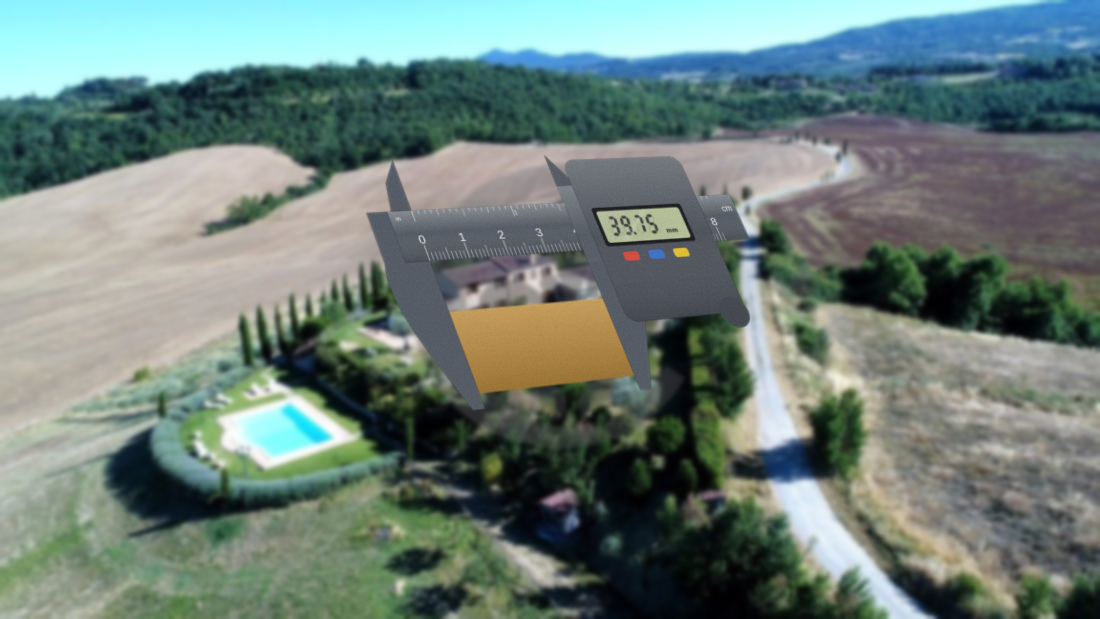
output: **39.75** mm
